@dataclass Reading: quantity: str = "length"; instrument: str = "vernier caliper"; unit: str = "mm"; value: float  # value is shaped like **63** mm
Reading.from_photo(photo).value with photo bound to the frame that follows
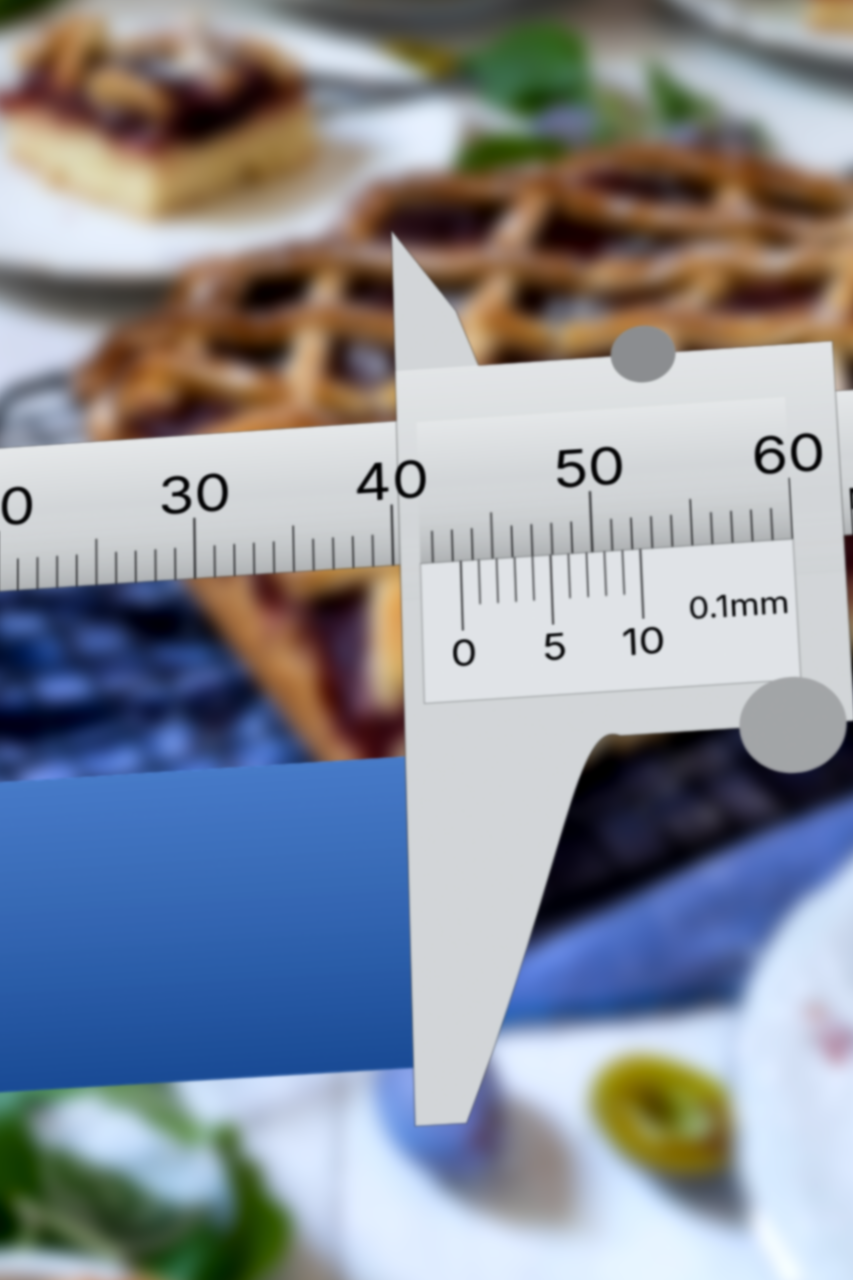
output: **43.4** mm
